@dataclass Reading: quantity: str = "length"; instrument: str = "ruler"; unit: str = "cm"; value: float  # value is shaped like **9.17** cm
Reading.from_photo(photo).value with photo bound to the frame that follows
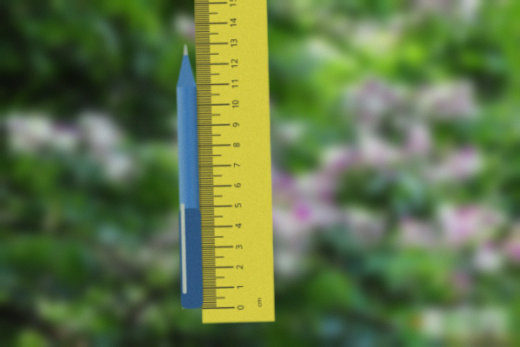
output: **13** cm
